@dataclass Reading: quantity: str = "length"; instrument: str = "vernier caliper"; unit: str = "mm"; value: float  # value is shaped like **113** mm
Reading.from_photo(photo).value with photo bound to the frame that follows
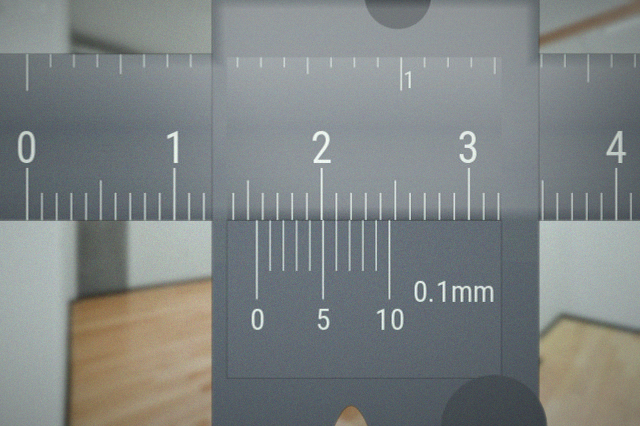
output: **15.6** mm
